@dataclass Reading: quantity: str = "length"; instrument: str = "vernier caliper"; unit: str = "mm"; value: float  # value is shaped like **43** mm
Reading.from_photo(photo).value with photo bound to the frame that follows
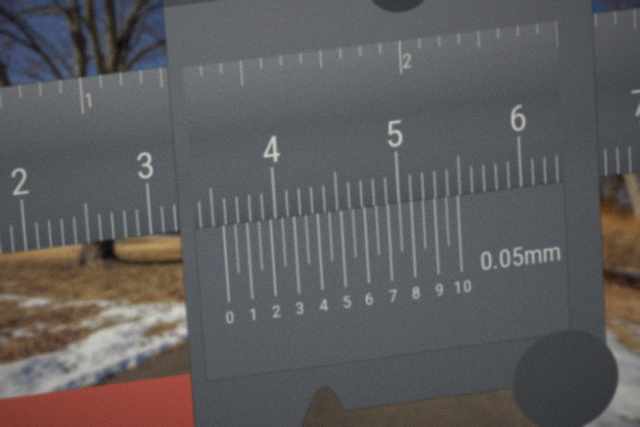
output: **35.8** mm
